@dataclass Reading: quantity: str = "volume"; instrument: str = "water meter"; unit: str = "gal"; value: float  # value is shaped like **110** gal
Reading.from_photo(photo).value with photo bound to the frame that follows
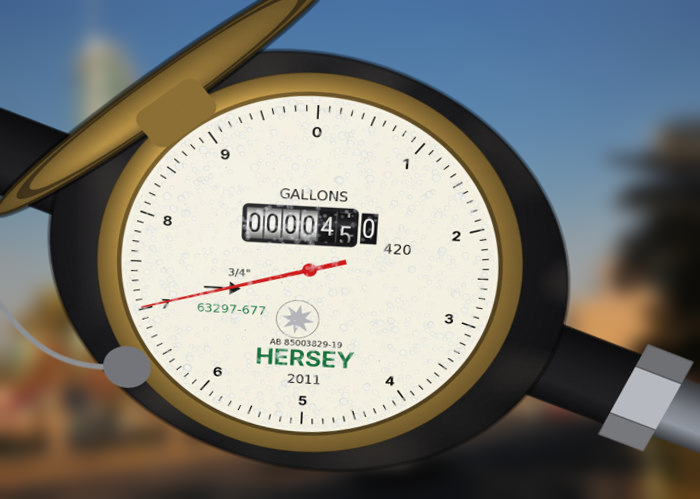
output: **447.0** gal
